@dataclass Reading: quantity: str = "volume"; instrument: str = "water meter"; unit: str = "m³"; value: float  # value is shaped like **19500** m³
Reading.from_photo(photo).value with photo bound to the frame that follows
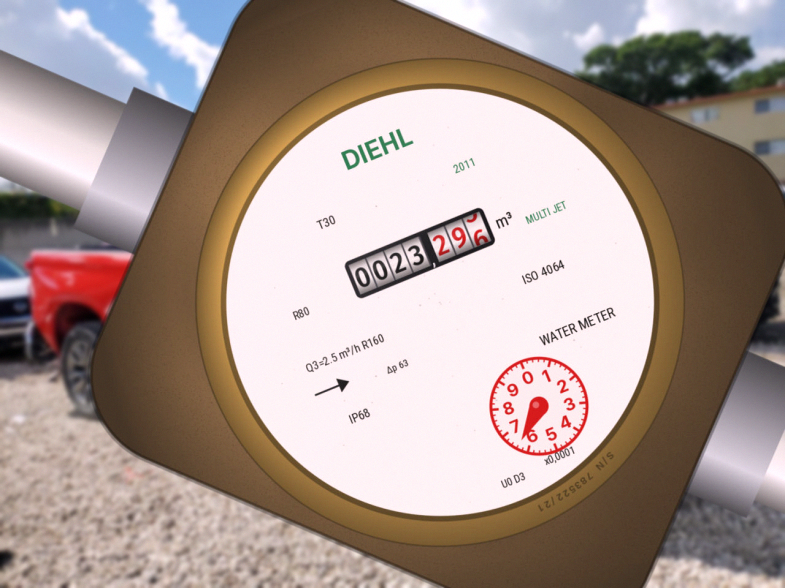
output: **23.2956** m³
